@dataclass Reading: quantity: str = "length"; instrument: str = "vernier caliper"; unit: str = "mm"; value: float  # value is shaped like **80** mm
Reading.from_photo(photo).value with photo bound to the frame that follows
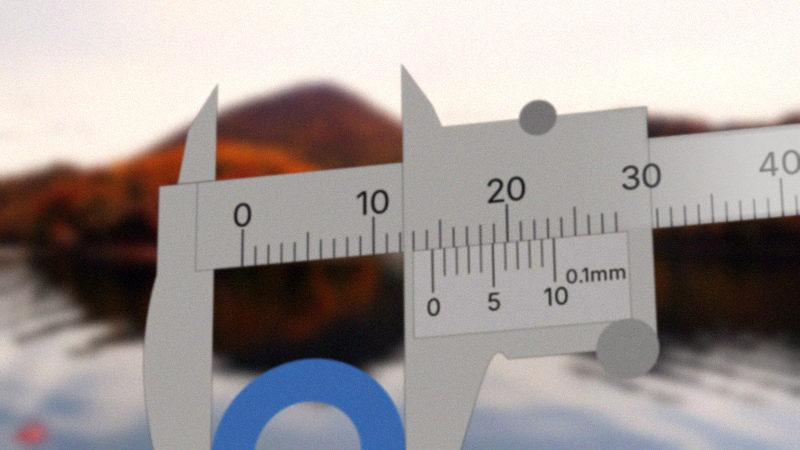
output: **14.4** mm
